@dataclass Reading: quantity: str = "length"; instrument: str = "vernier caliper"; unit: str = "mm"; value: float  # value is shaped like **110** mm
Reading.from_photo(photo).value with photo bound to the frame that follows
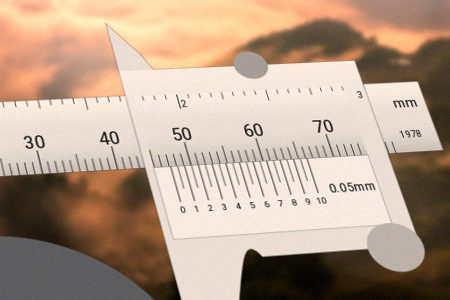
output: **47.2** mm
